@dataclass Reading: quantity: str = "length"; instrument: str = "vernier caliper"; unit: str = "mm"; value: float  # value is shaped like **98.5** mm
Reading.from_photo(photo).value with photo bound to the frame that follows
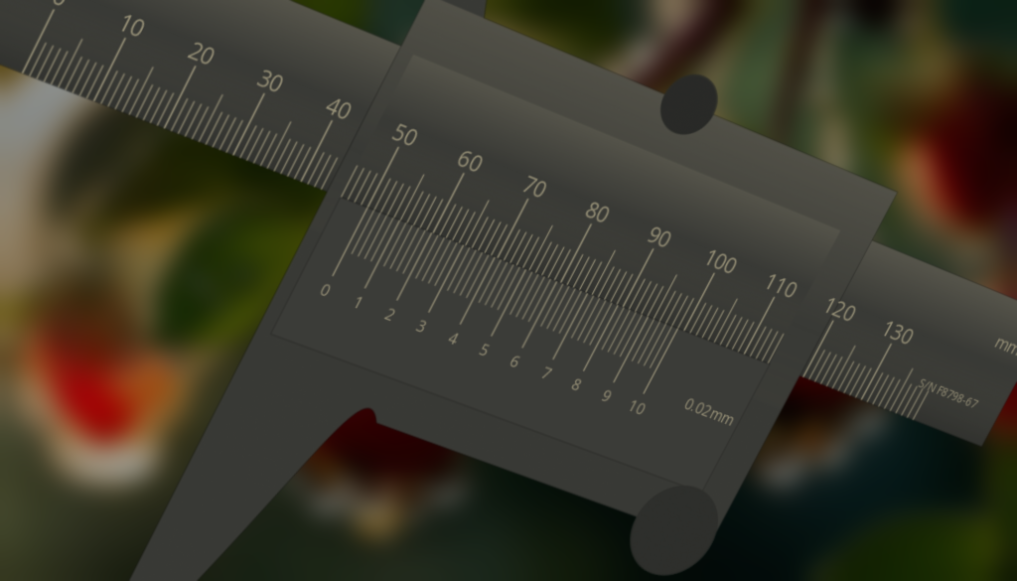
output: **50.0** mm
